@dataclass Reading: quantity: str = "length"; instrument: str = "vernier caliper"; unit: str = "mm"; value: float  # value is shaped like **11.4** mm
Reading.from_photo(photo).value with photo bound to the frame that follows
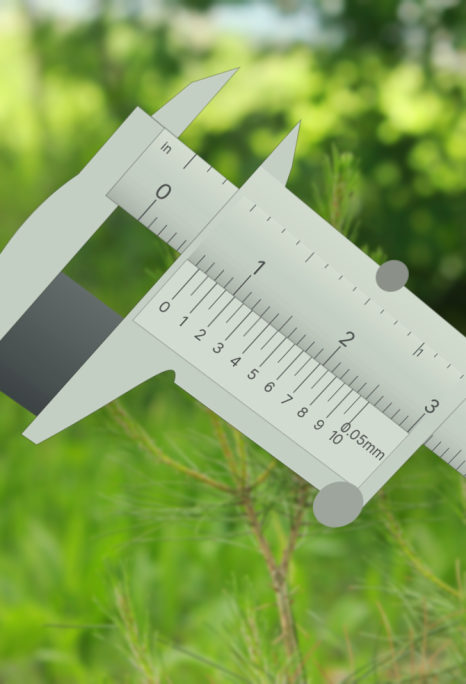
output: **6.4** mm
